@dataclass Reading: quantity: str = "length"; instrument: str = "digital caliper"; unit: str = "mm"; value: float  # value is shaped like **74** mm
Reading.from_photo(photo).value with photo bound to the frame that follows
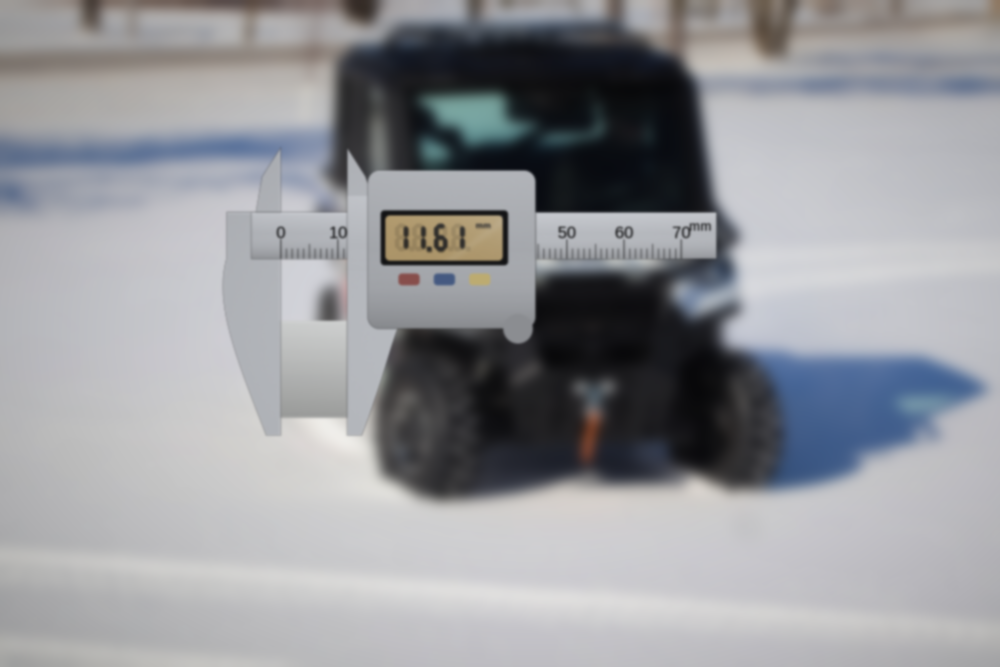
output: **11.61** mm
